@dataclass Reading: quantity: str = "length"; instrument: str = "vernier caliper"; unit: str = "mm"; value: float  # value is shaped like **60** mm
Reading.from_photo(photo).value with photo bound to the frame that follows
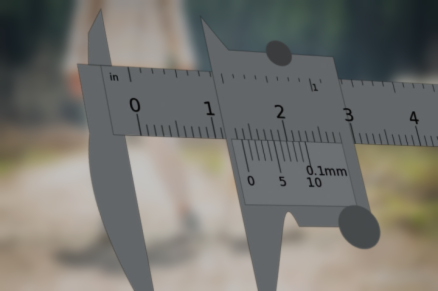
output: **13.6** mm
